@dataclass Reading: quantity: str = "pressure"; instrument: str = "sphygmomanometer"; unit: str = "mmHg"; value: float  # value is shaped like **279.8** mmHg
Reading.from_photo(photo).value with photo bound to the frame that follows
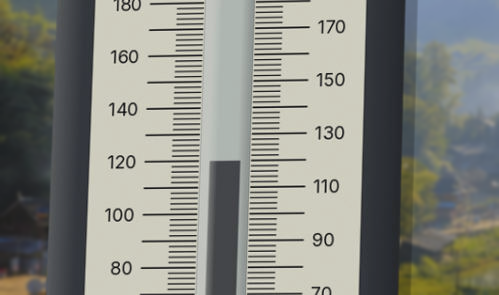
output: **120** mmHg
